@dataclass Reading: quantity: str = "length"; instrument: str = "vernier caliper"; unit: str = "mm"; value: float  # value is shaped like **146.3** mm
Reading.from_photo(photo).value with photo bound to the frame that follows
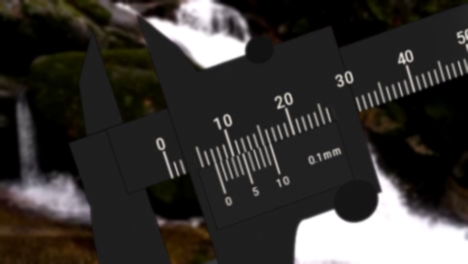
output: **7.0** mm
